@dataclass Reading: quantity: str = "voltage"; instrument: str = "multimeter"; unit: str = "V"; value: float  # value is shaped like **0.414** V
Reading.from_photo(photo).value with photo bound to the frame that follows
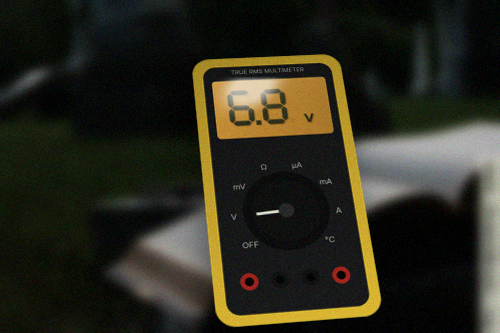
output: **6.8** V
